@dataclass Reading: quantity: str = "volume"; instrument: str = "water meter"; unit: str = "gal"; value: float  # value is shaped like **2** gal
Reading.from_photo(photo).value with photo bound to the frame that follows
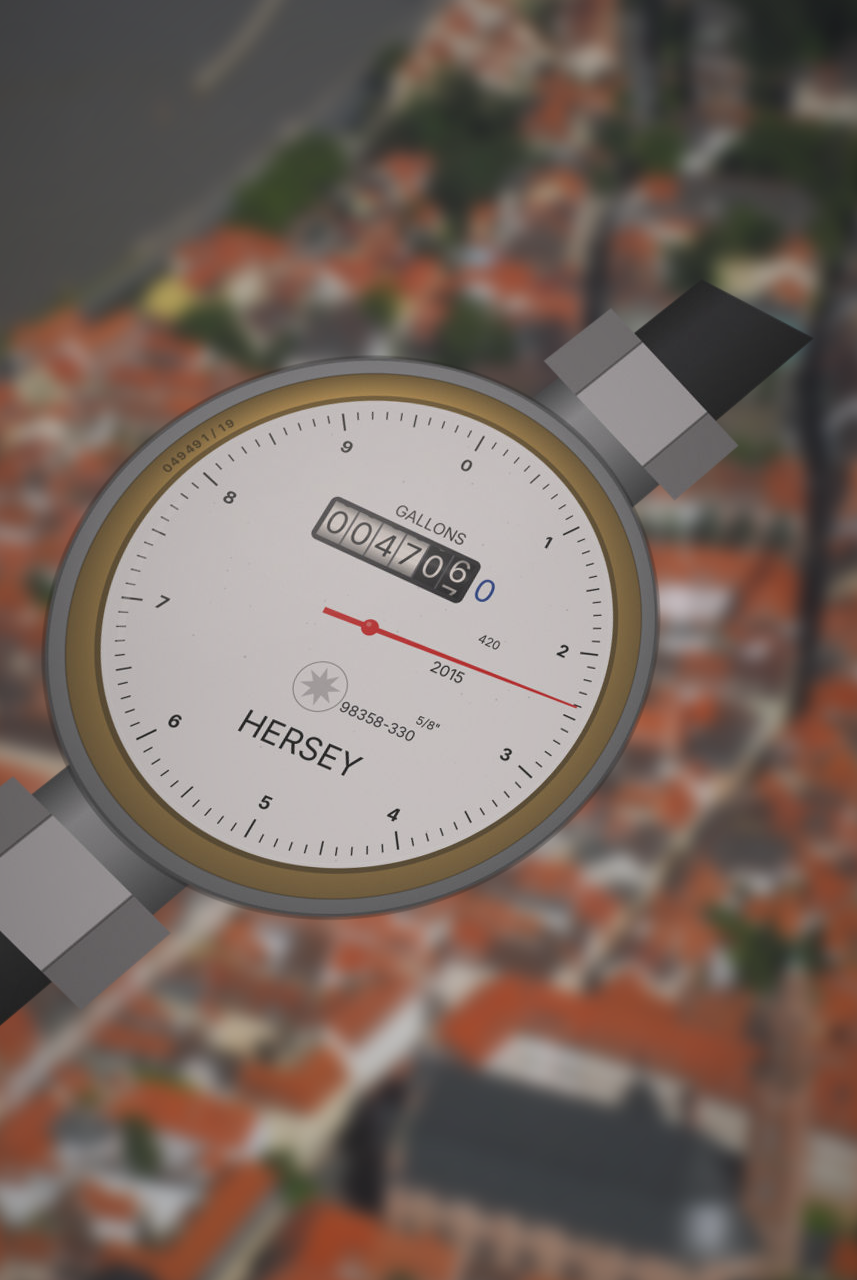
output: **47062.4** gal
